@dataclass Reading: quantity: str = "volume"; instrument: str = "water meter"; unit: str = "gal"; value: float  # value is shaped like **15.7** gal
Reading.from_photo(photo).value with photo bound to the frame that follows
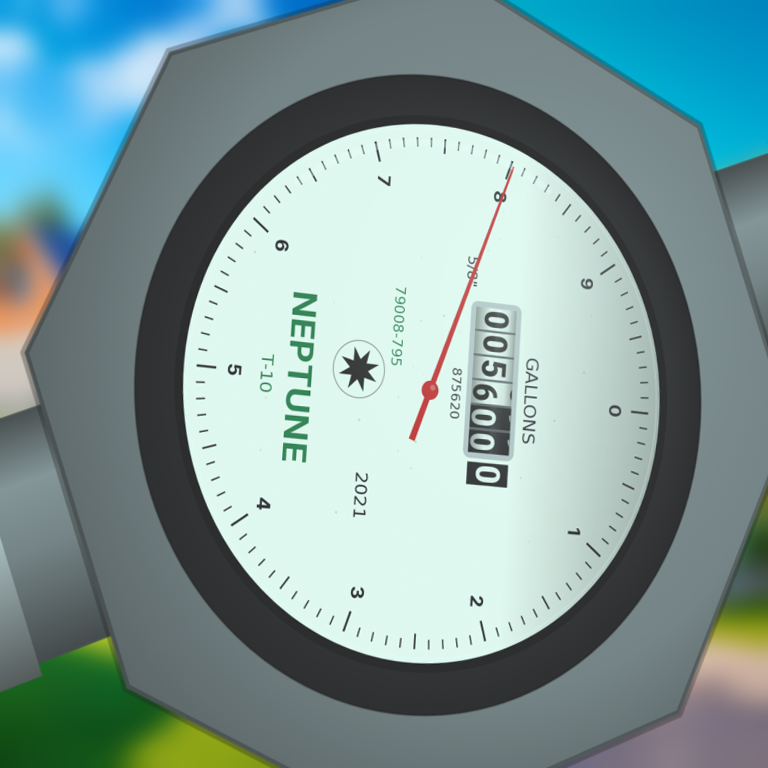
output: **55998.0** gal
